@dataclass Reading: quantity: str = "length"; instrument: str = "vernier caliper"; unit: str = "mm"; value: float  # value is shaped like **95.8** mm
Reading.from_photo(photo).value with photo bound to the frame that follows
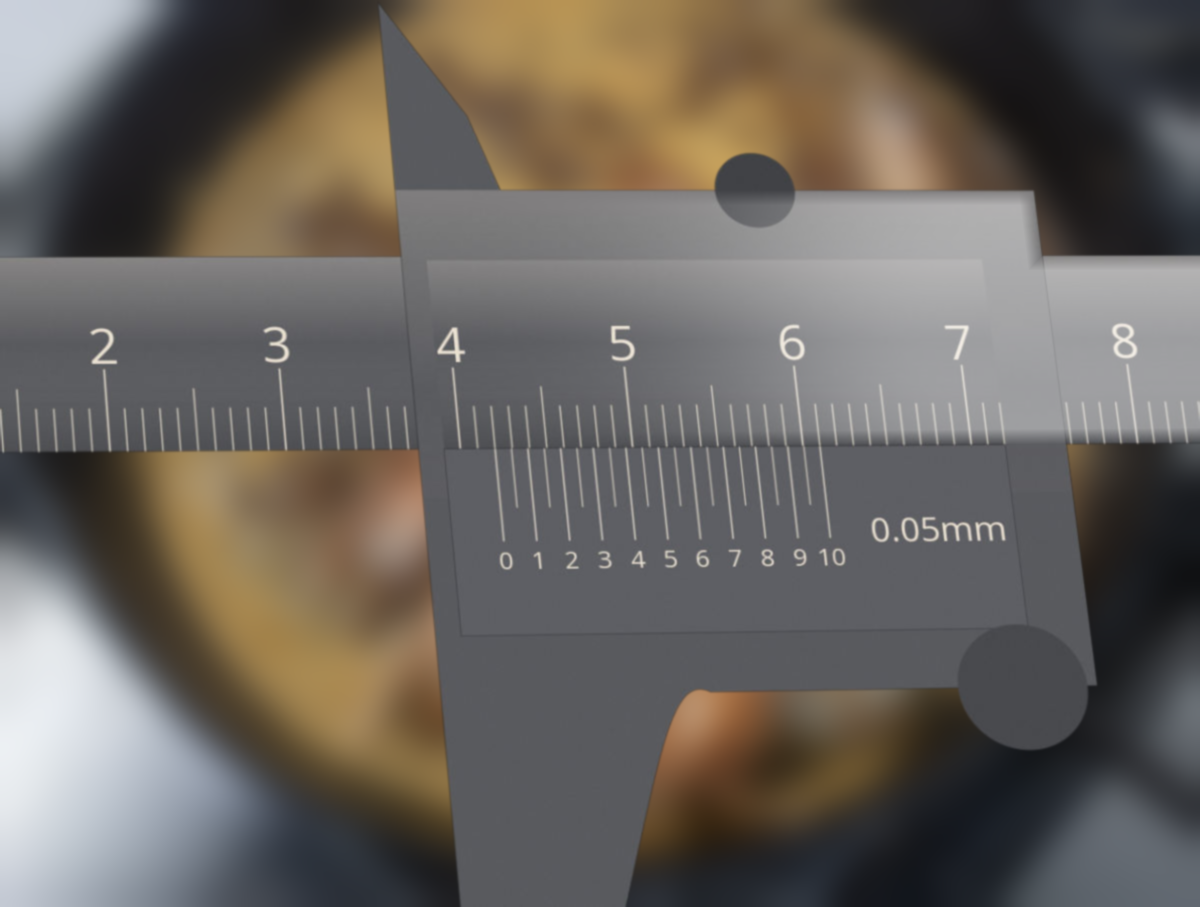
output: **42.0** mm
